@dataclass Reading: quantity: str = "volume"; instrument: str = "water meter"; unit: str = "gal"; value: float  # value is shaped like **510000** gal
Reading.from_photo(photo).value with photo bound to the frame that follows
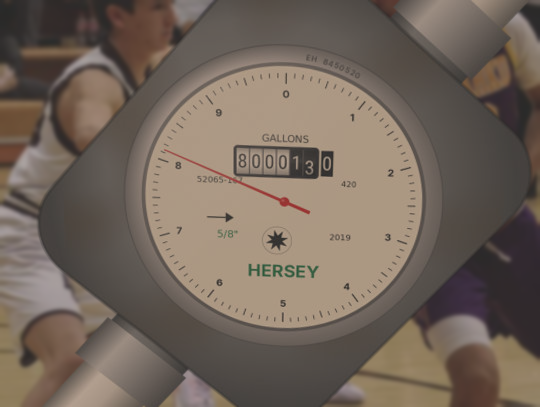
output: **8000128.1** gal
